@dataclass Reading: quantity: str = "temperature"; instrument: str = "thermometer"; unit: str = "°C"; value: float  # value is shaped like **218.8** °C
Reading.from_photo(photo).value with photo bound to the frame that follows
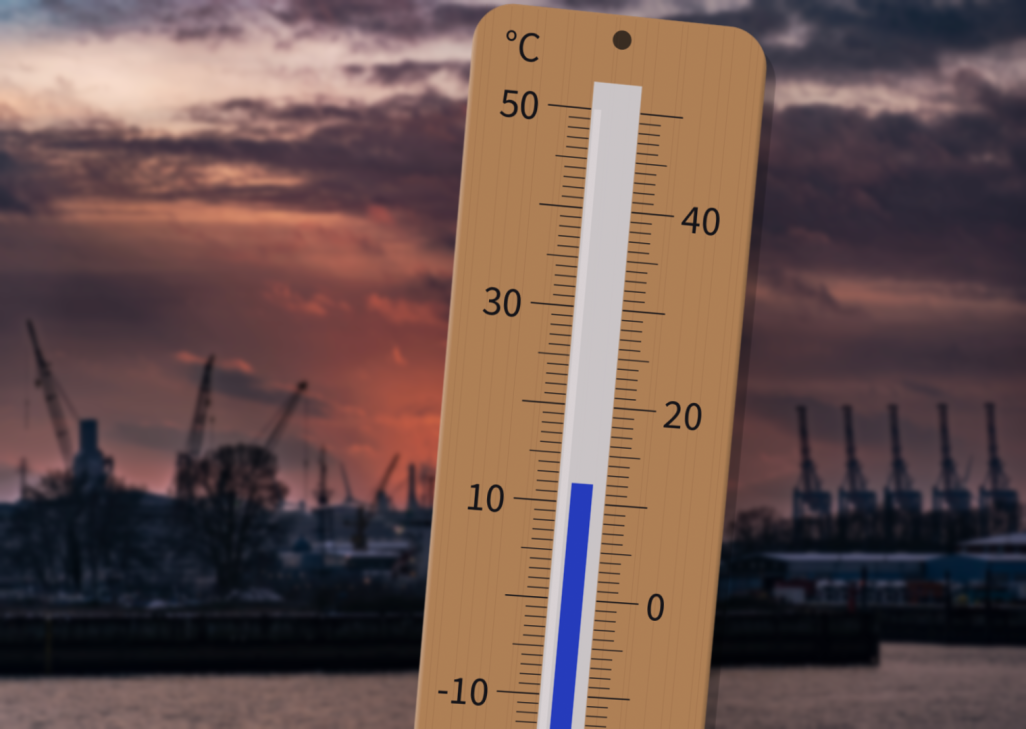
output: **12** °C
